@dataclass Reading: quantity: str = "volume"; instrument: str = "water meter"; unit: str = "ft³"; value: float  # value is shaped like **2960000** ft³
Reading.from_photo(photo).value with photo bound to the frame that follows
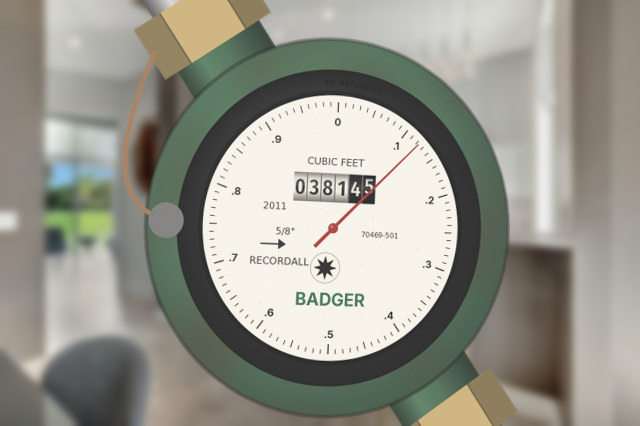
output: **38145.12** ft³
